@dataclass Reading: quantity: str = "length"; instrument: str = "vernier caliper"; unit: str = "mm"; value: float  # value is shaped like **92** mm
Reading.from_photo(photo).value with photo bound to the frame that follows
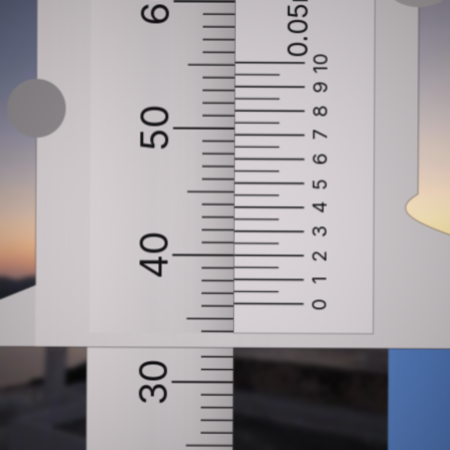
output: **36.2** mm
